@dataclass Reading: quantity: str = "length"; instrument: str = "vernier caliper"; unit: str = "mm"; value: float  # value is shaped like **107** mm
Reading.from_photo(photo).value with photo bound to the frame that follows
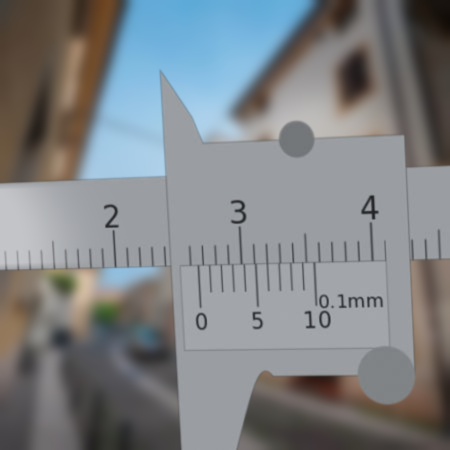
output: **26.6** mm
